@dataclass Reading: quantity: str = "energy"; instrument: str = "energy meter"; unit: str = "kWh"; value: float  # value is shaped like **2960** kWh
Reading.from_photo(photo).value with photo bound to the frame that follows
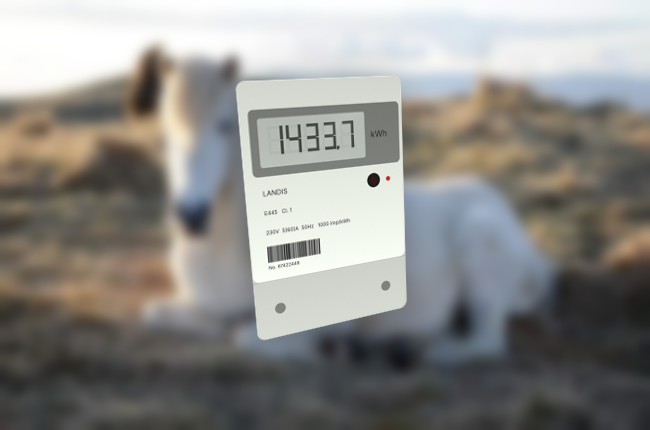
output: **1433.7** kWh
